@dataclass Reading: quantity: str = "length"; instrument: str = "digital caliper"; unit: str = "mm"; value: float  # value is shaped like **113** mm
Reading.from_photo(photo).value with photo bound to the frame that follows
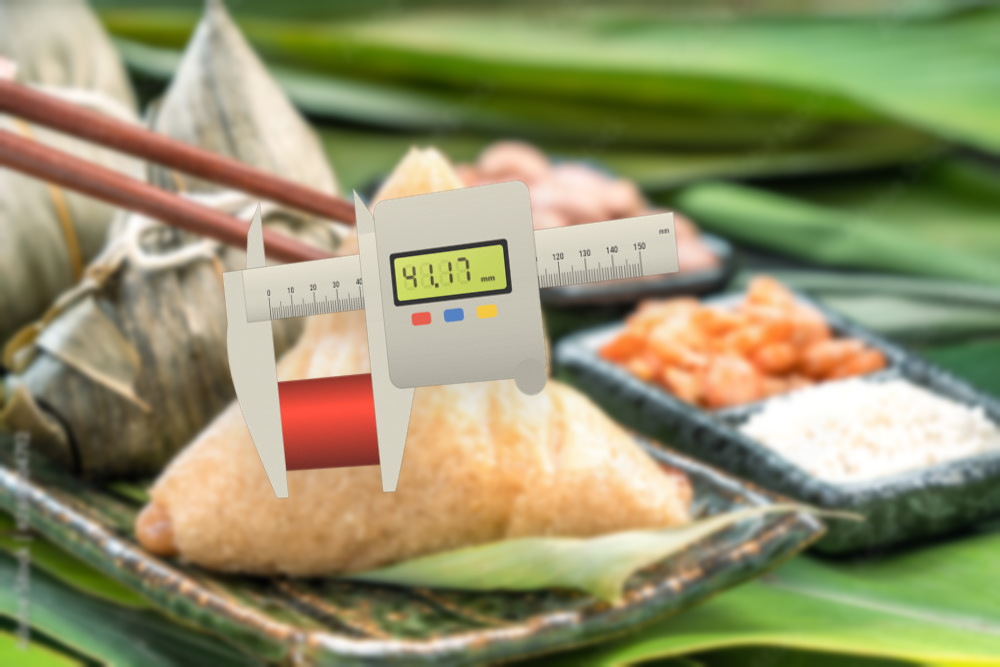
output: **41.17** mm
